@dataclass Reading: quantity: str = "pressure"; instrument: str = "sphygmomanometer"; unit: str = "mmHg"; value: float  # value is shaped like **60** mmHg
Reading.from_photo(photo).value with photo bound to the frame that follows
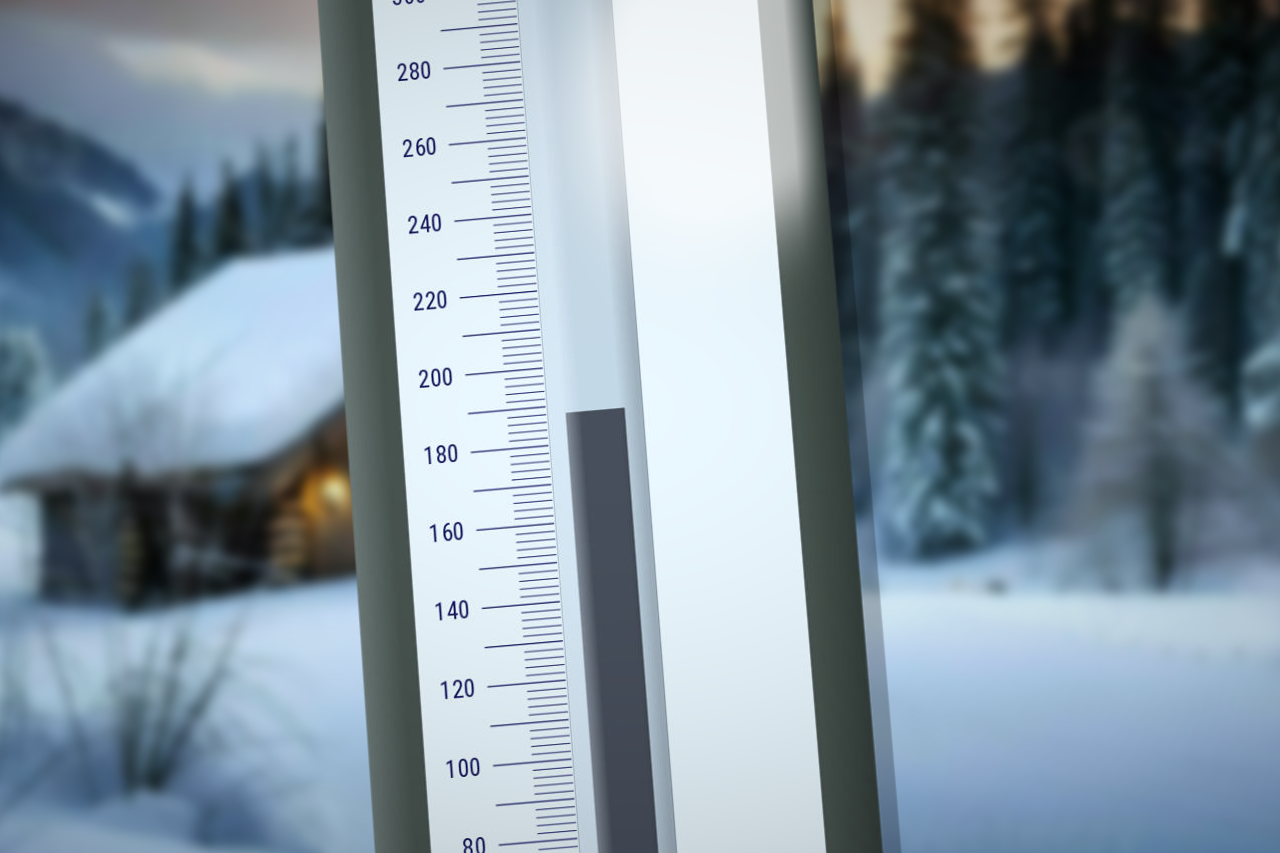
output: **188** mmHg
